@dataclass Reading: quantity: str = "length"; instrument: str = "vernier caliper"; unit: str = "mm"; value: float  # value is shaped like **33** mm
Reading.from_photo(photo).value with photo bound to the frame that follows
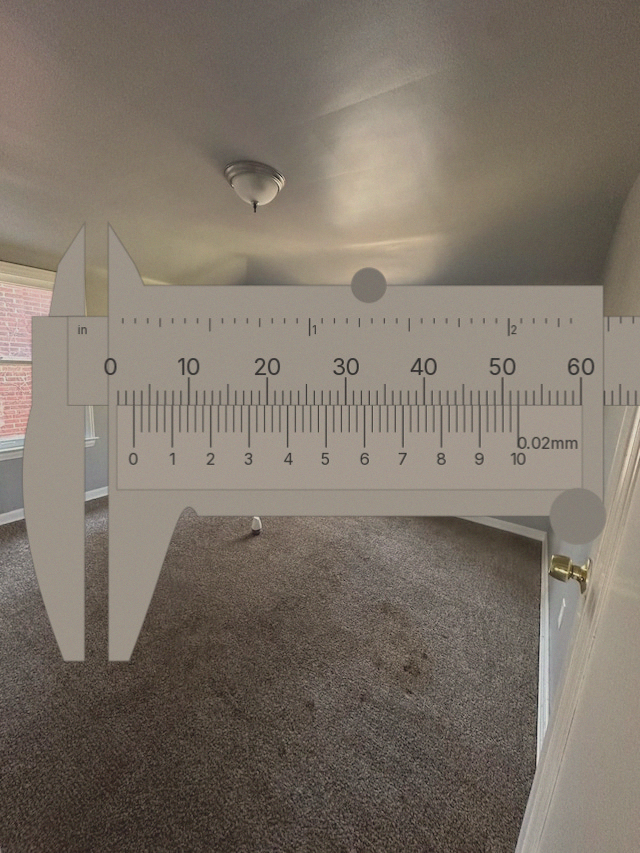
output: **3.0** mm
